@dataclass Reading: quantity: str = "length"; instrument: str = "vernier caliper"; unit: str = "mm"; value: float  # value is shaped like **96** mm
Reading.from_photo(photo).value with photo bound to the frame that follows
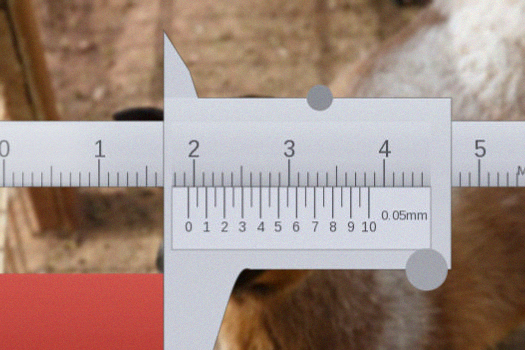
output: **19.4** mm
